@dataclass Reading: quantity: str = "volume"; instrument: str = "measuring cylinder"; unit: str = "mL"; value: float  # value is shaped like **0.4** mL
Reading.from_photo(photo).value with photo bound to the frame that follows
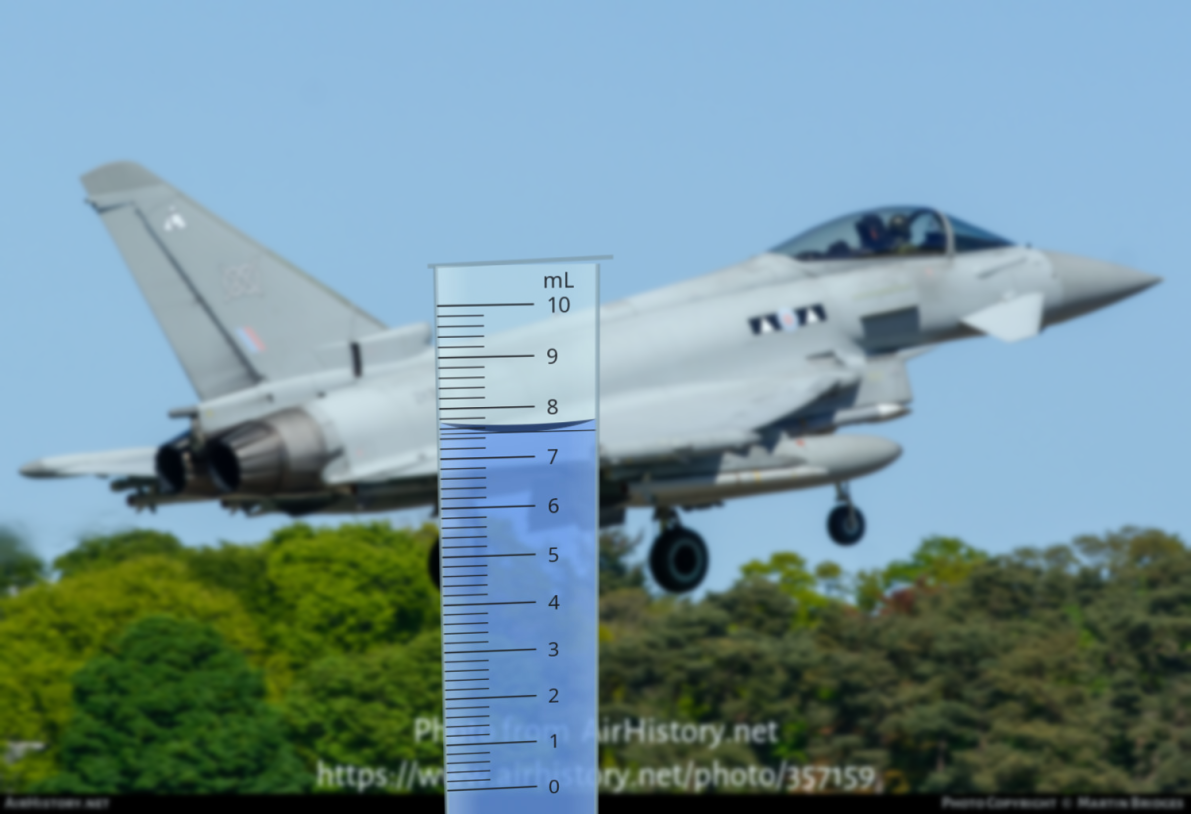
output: **7.5** mL
